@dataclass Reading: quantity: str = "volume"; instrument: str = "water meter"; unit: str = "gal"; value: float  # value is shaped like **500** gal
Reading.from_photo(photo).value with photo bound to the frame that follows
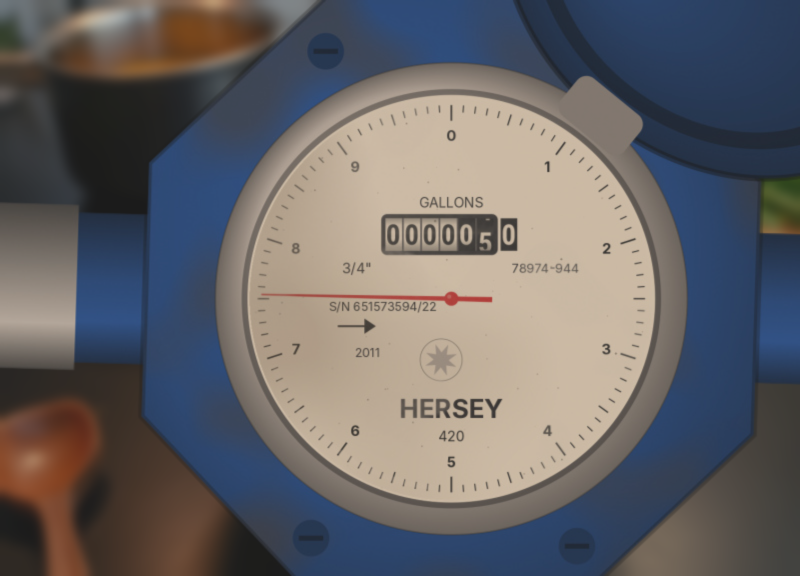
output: **47.5** gal
